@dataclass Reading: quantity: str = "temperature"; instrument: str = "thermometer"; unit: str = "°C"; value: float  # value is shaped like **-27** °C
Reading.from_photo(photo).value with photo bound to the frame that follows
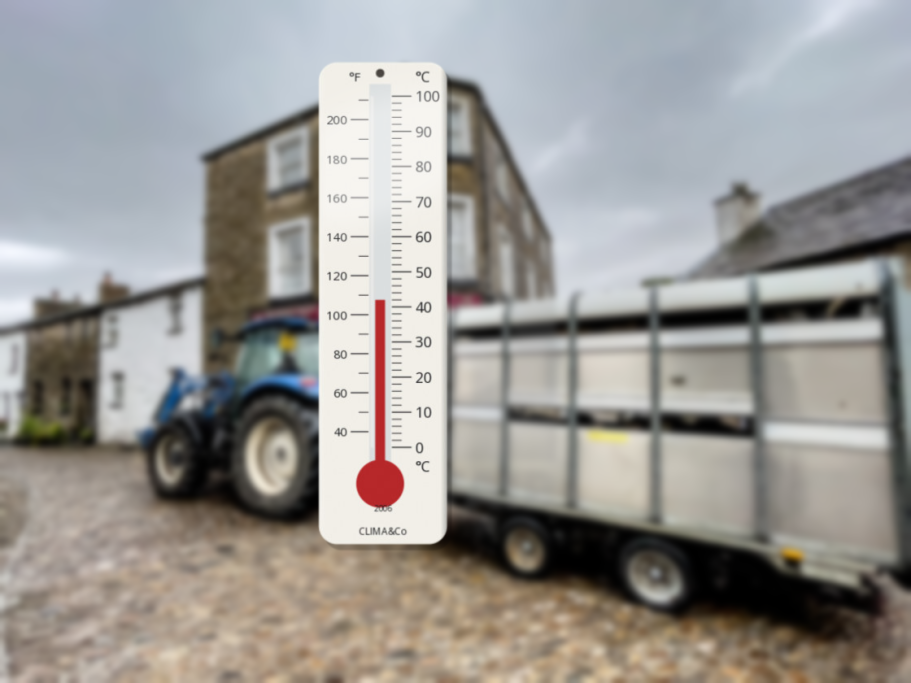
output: **42** °C
